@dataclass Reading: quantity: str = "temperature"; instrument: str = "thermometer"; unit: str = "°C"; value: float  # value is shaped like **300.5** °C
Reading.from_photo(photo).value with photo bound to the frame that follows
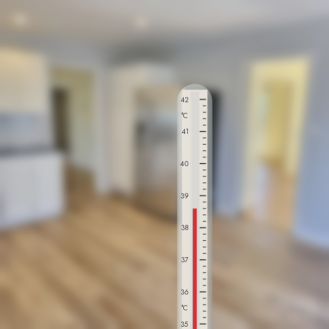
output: **38.6** °C
